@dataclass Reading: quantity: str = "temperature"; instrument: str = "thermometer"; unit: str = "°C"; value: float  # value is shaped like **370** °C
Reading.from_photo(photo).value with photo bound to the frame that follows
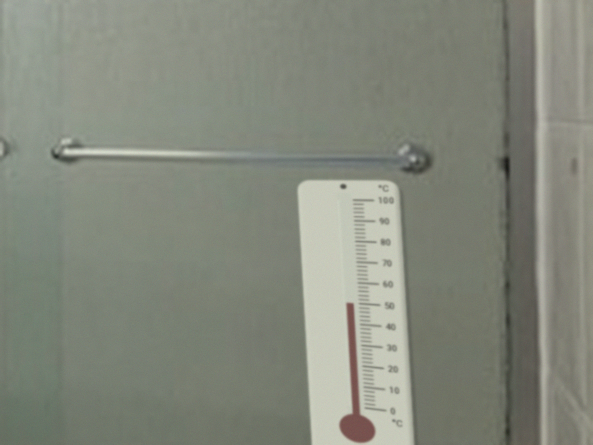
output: **50** °C
